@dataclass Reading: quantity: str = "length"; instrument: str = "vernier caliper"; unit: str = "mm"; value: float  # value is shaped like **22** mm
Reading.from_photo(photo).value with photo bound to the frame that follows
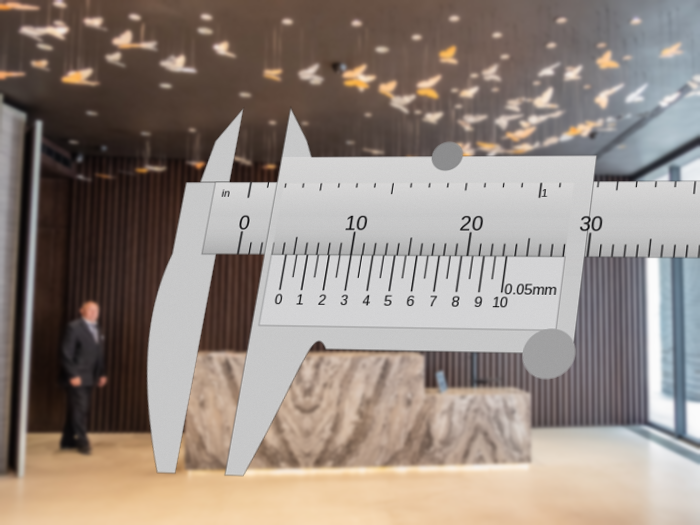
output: **4.3** mm
